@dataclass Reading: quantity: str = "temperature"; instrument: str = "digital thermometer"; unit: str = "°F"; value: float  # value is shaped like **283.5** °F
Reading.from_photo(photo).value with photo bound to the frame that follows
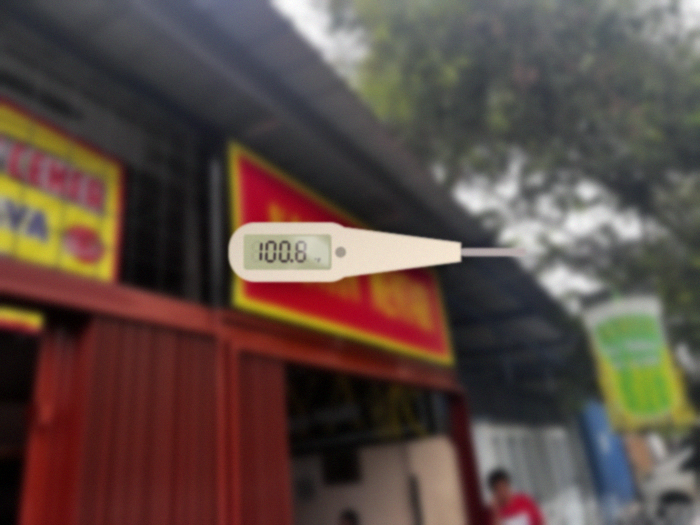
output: **100.8** °F
